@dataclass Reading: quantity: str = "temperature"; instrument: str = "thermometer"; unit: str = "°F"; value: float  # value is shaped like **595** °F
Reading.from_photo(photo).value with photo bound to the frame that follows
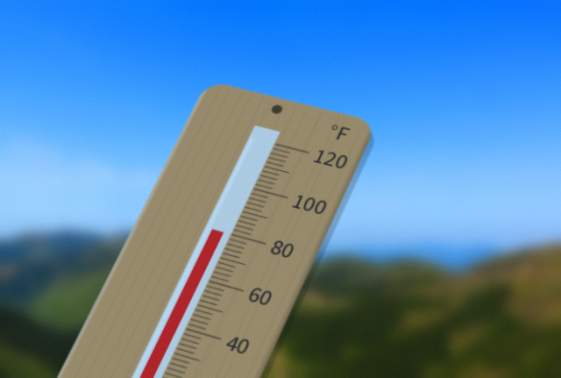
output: **80** °F
